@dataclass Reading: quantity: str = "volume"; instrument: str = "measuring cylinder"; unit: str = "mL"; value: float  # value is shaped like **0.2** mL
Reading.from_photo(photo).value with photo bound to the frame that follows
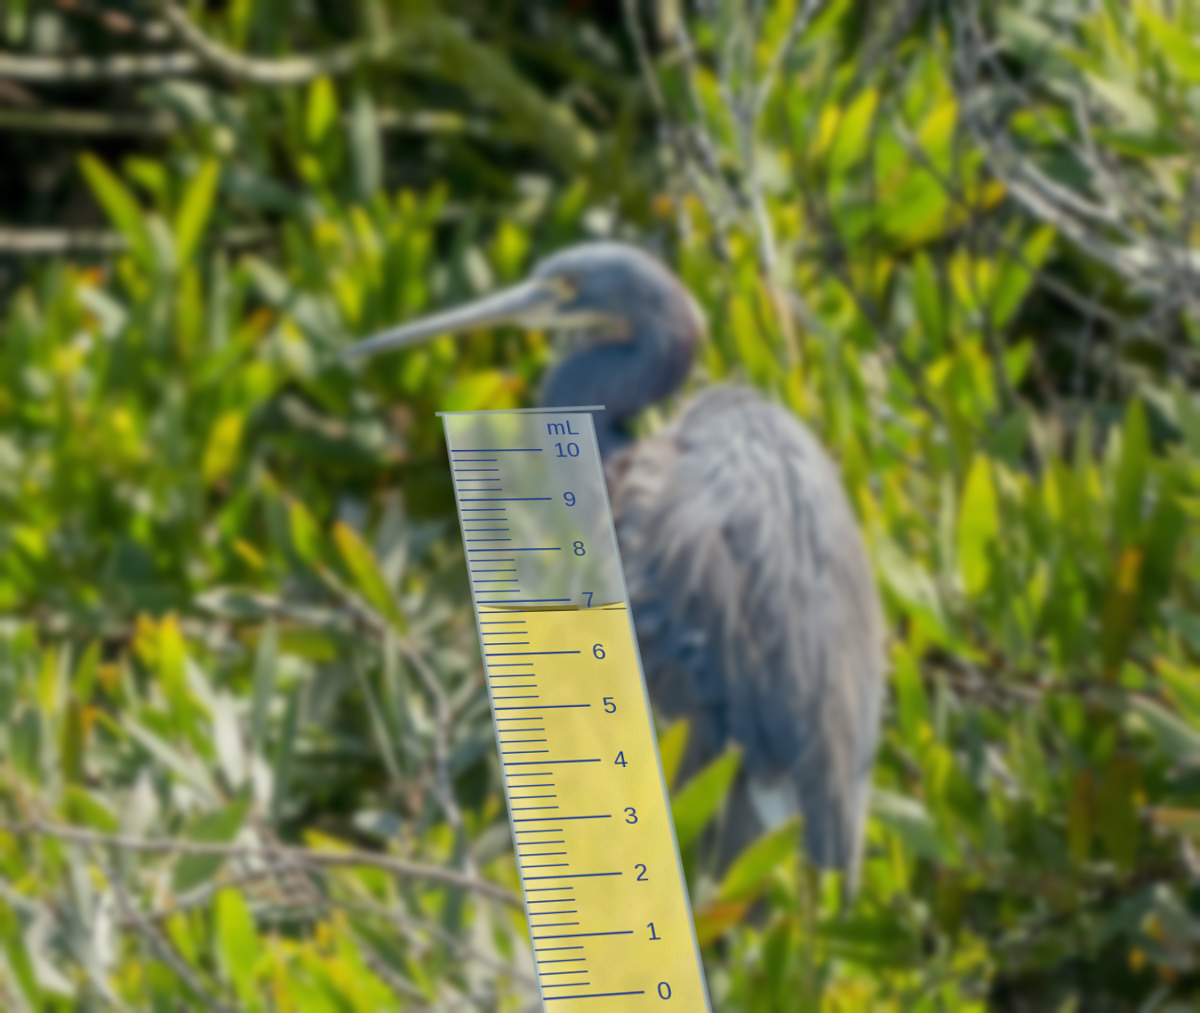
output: **6.8** mL
